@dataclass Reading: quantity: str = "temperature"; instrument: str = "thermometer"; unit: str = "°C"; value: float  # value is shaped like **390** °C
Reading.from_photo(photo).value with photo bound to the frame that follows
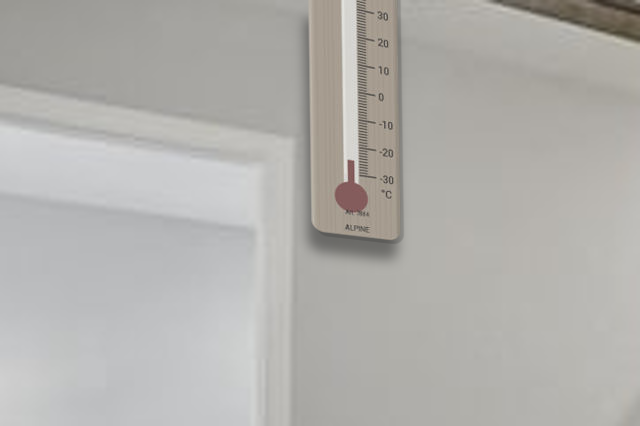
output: **-25** °C
